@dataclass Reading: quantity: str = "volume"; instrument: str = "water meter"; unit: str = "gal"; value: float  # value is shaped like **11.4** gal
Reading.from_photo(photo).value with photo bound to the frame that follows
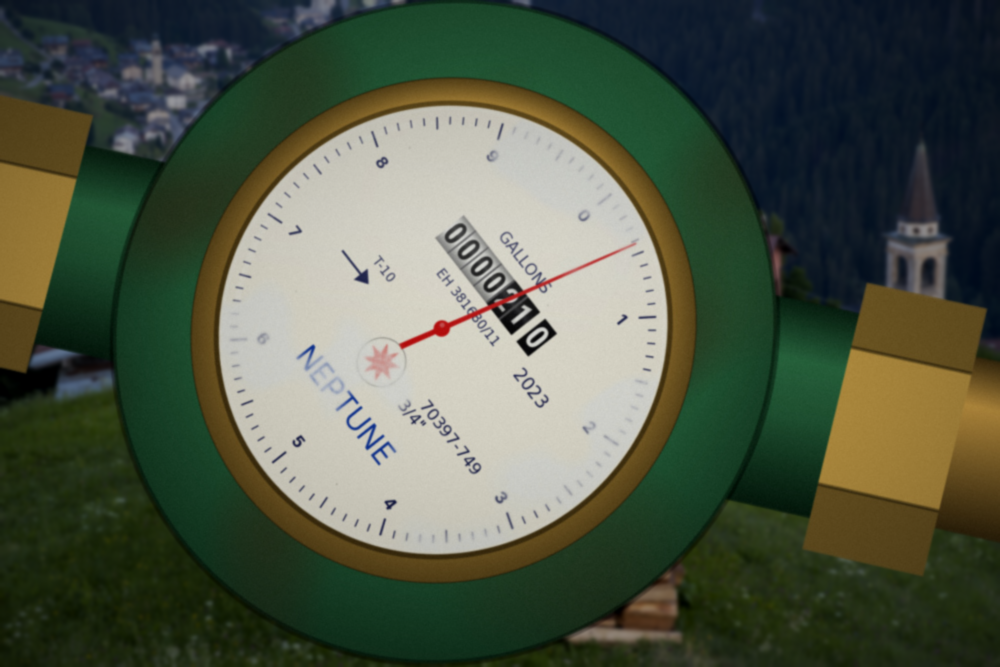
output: **210.4** gal
